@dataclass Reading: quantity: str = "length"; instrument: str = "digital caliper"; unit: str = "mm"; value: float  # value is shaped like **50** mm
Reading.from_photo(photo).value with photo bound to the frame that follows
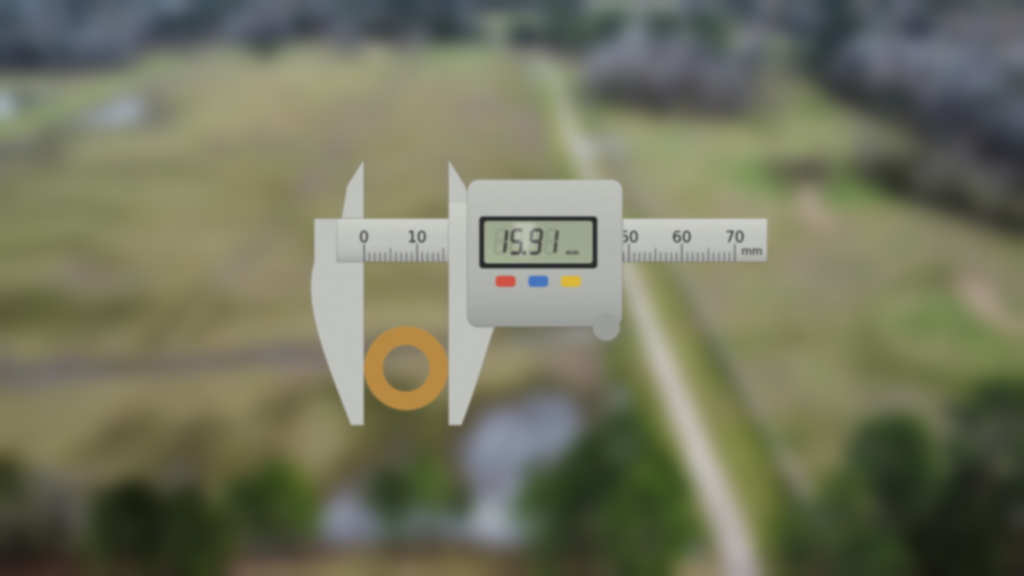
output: **15.91** mm
